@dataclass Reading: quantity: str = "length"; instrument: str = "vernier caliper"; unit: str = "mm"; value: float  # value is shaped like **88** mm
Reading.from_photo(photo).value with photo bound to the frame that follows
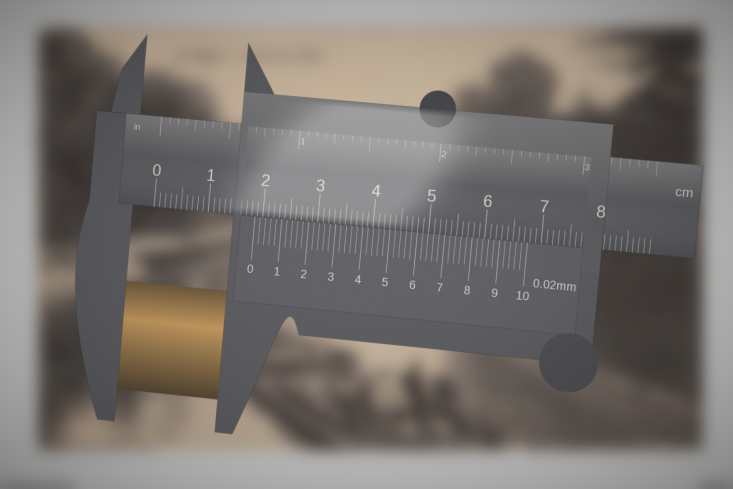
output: **18.6** mm
